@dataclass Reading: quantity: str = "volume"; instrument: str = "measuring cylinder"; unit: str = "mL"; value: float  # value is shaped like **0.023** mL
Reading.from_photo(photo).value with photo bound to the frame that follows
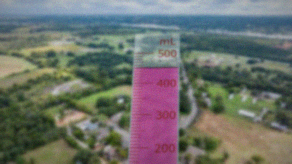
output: **450** mL
